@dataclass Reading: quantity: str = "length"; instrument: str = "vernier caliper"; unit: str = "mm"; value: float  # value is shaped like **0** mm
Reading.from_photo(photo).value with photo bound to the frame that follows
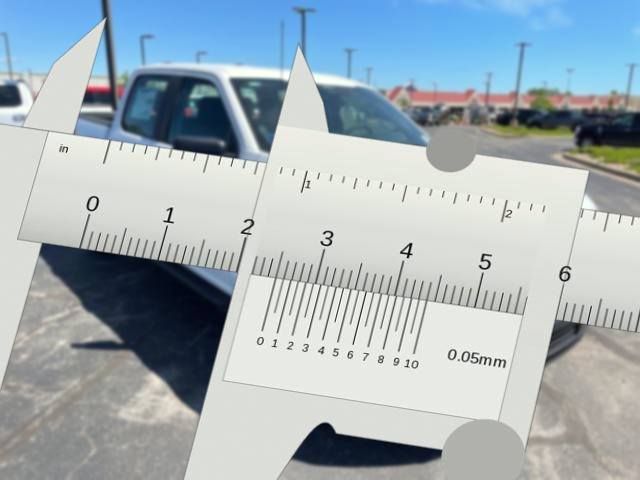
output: **25.0** mm
